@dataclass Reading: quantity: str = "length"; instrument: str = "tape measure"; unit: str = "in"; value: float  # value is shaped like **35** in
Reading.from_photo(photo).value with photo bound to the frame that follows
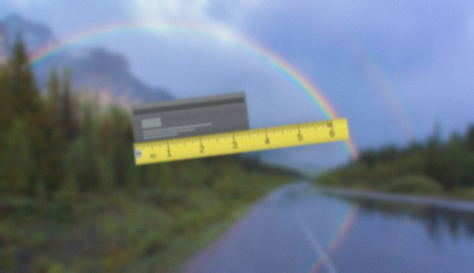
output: **3.5** in
